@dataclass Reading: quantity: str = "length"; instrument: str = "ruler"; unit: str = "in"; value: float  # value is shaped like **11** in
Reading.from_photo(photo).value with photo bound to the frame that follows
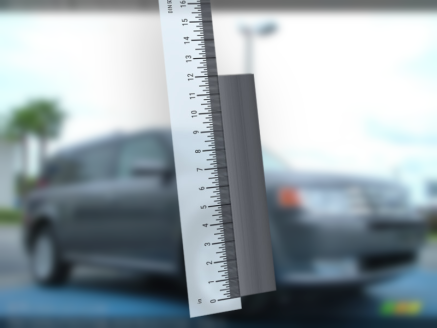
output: **12** in
